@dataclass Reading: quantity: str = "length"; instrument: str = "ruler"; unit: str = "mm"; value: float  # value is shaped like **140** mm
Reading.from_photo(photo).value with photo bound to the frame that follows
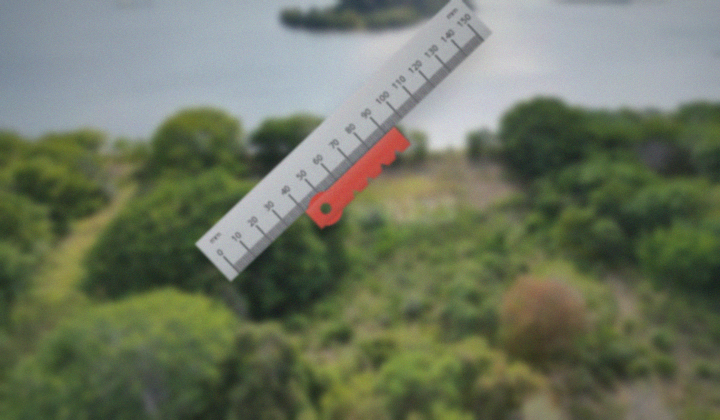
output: **55** mm
